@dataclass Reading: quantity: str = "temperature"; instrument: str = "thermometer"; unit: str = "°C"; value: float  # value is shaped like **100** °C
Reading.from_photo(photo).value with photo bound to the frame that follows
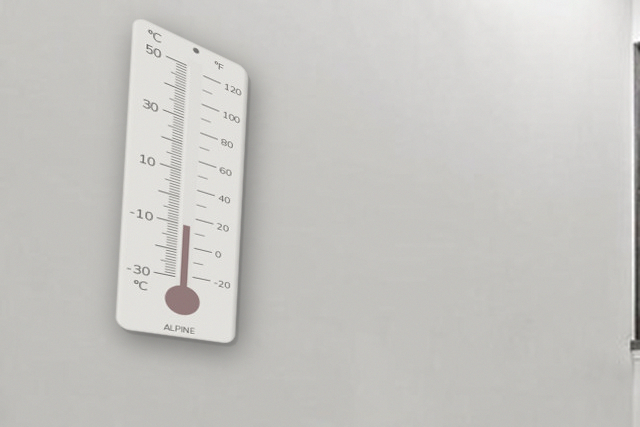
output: **-10** °C
